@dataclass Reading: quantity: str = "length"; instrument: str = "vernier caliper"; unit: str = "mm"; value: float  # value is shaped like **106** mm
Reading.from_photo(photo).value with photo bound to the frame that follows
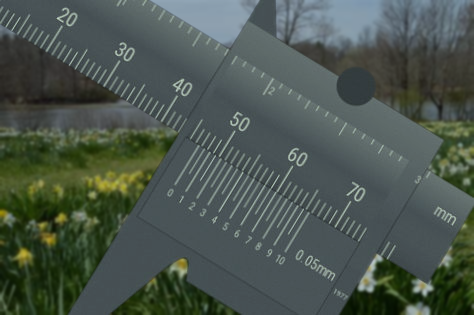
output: **46.6** mm
